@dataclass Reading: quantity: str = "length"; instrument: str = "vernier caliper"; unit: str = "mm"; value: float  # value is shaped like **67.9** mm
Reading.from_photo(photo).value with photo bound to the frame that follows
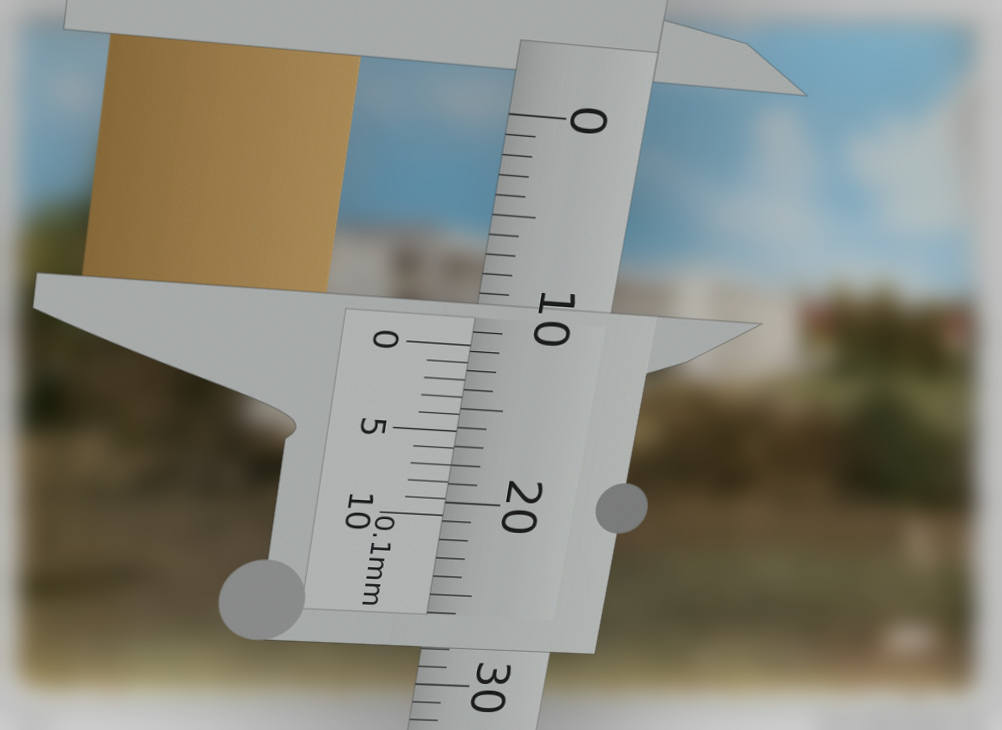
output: **11.7** mm
